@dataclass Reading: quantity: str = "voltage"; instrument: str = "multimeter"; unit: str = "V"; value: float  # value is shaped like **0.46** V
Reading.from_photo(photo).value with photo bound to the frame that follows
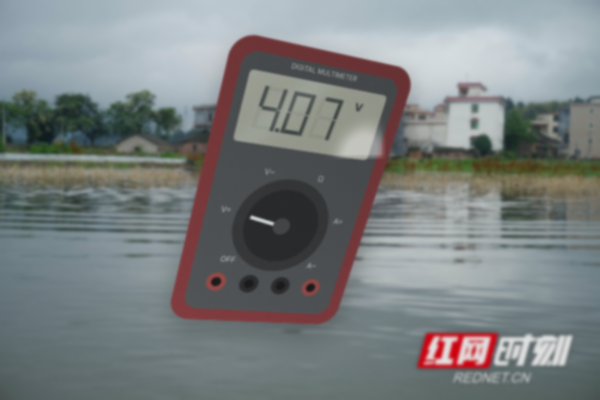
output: **4.07** V
